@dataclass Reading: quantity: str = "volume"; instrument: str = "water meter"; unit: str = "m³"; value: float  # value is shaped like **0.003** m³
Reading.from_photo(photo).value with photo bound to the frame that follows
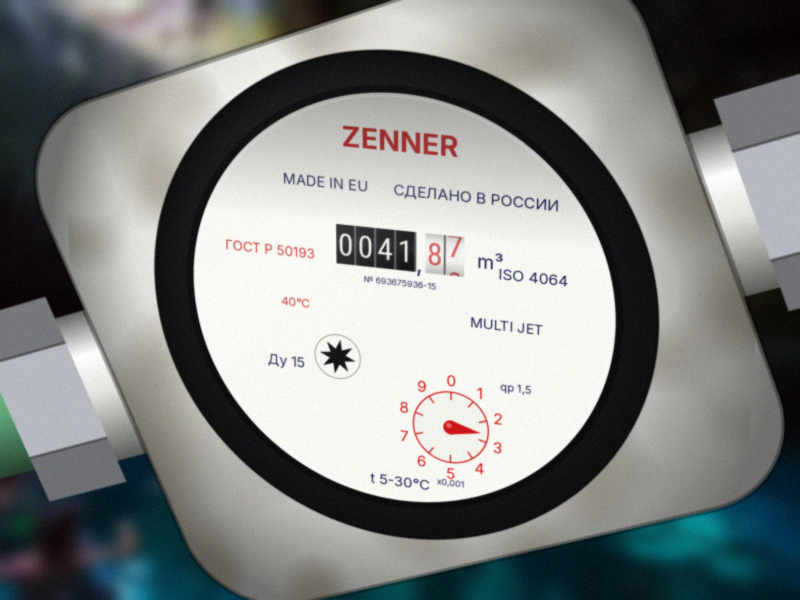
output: **41.872** m³
